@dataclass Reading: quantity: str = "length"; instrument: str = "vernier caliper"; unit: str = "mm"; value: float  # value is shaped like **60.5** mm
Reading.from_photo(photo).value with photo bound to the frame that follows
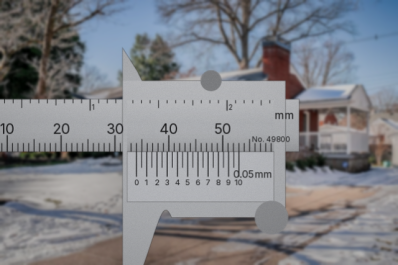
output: **34.0** mm
